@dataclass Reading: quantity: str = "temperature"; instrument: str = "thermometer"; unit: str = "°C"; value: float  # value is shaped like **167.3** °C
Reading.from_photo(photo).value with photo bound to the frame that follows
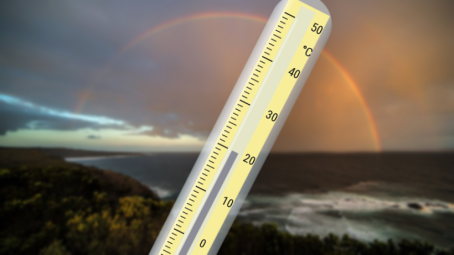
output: **20** °C
